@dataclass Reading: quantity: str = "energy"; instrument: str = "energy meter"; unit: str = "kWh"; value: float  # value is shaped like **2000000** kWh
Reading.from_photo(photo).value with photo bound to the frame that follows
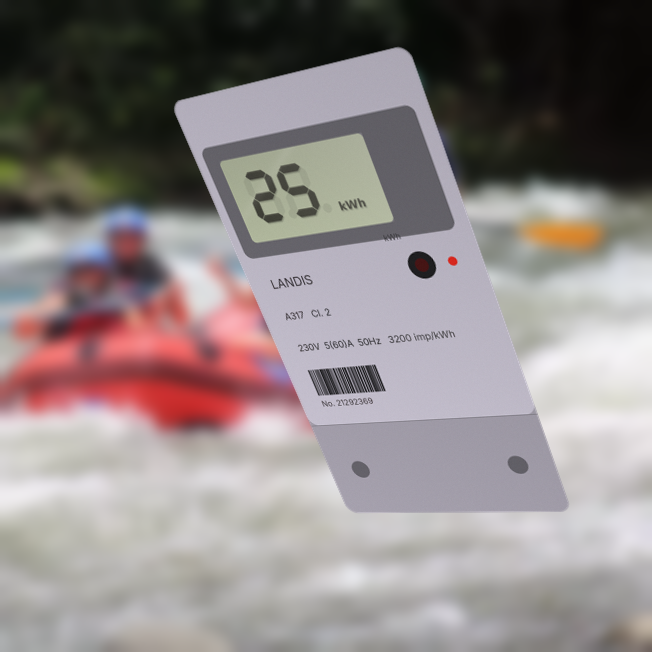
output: **25** kWh
